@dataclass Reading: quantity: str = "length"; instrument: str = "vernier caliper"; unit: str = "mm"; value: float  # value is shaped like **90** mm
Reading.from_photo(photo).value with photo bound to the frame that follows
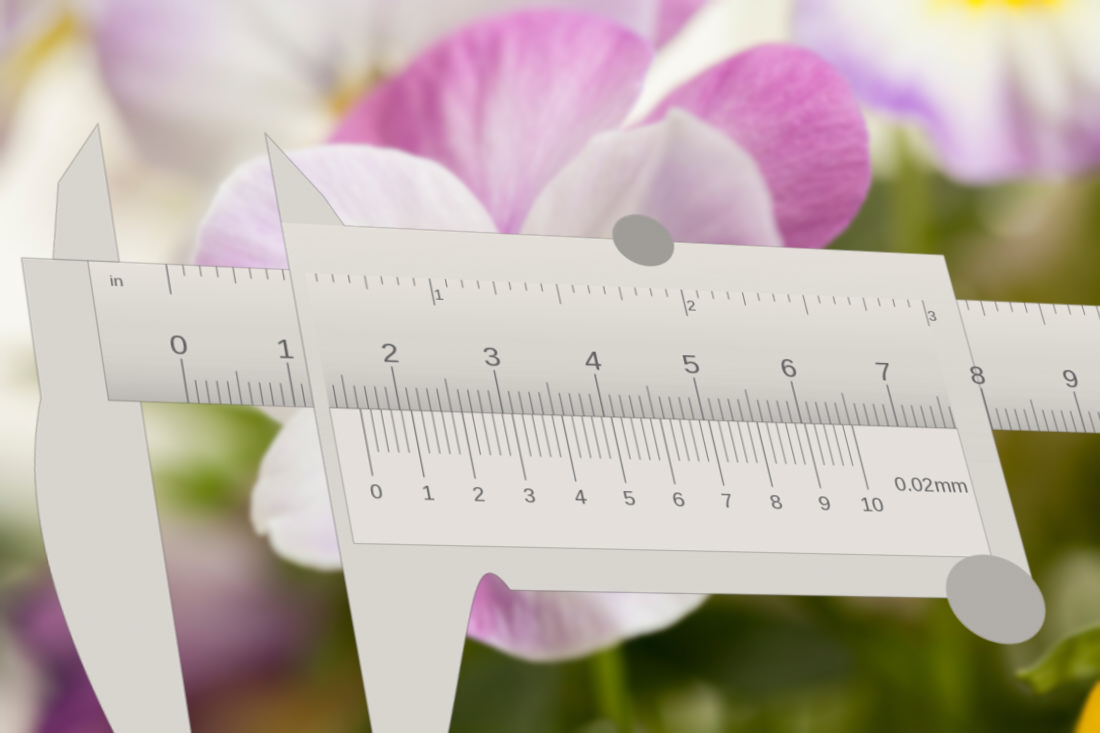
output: **16.2** mm
